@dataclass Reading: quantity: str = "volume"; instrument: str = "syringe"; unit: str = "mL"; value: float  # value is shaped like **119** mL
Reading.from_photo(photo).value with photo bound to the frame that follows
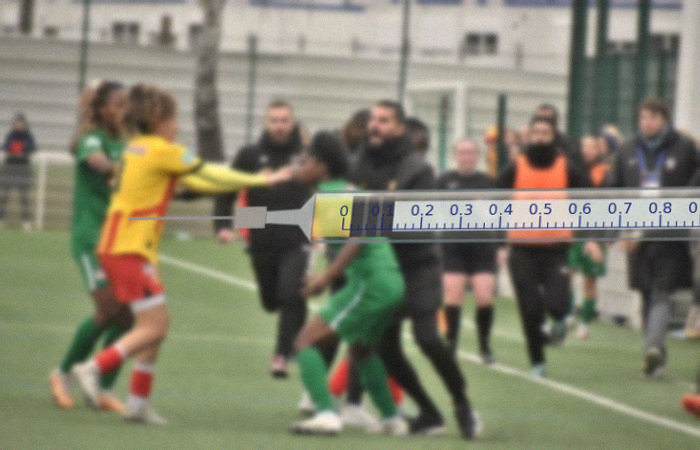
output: **0.02** mL
